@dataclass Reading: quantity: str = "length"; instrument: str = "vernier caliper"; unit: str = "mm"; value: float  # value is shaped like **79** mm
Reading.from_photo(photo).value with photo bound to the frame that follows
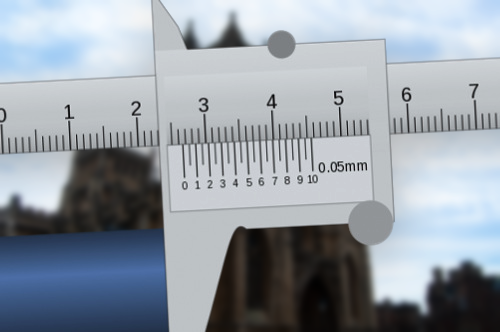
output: **26.6** mm
